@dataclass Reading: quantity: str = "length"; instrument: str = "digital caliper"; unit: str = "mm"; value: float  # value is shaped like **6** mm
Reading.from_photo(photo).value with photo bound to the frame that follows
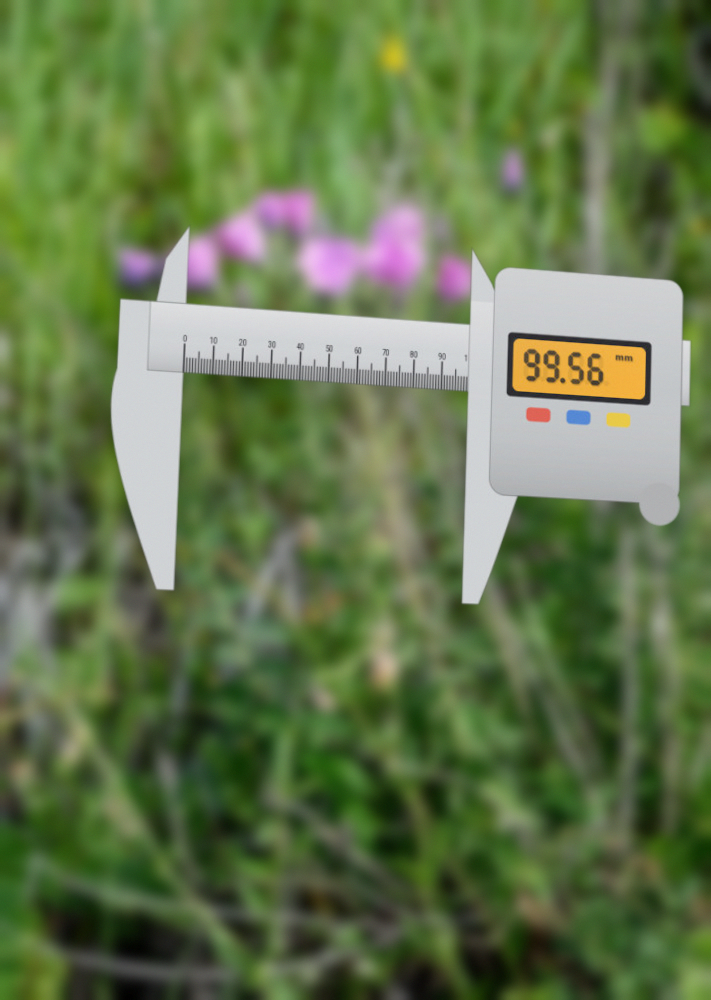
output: **99.56** mm
